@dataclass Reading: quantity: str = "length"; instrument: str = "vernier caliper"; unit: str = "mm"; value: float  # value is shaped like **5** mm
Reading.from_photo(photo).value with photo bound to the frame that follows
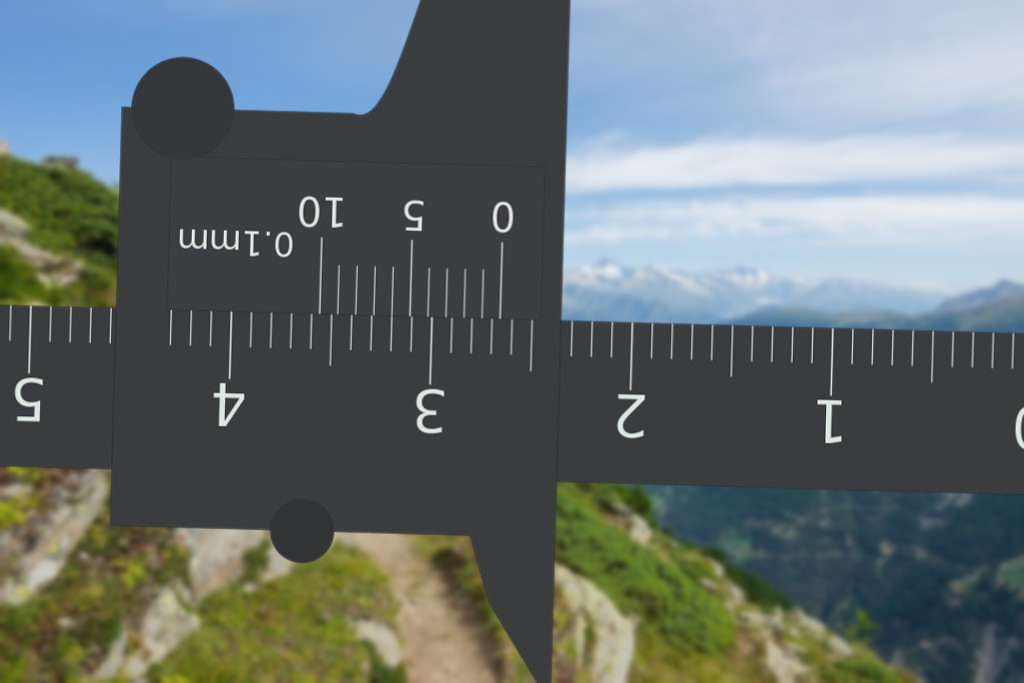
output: **26.6** mm
